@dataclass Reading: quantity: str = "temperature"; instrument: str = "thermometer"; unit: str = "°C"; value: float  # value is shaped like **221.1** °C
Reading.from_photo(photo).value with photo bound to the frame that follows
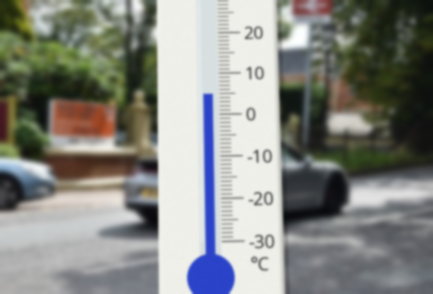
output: **5** °C
